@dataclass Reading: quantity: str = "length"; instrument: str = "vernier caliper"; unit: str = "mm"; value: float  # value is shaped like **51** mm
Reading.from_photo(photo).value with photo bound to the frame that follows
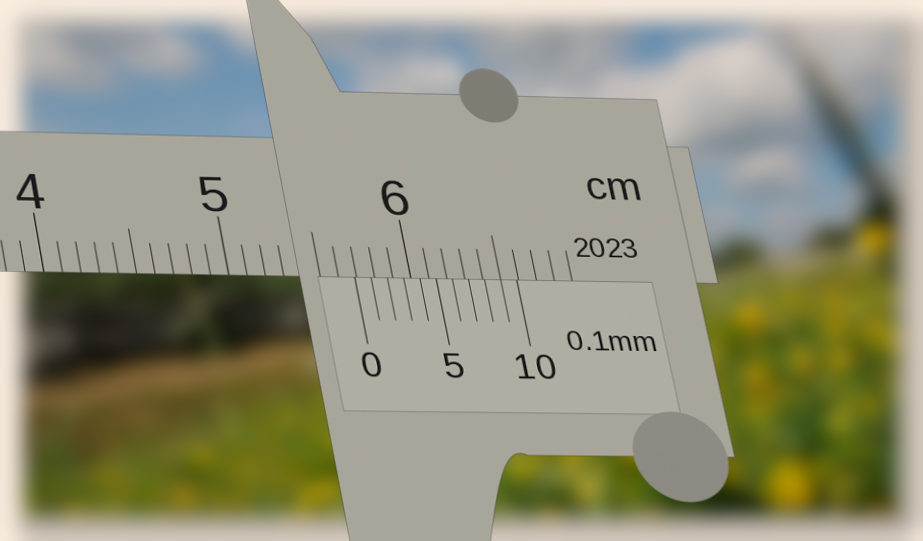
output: **56.9** mm
